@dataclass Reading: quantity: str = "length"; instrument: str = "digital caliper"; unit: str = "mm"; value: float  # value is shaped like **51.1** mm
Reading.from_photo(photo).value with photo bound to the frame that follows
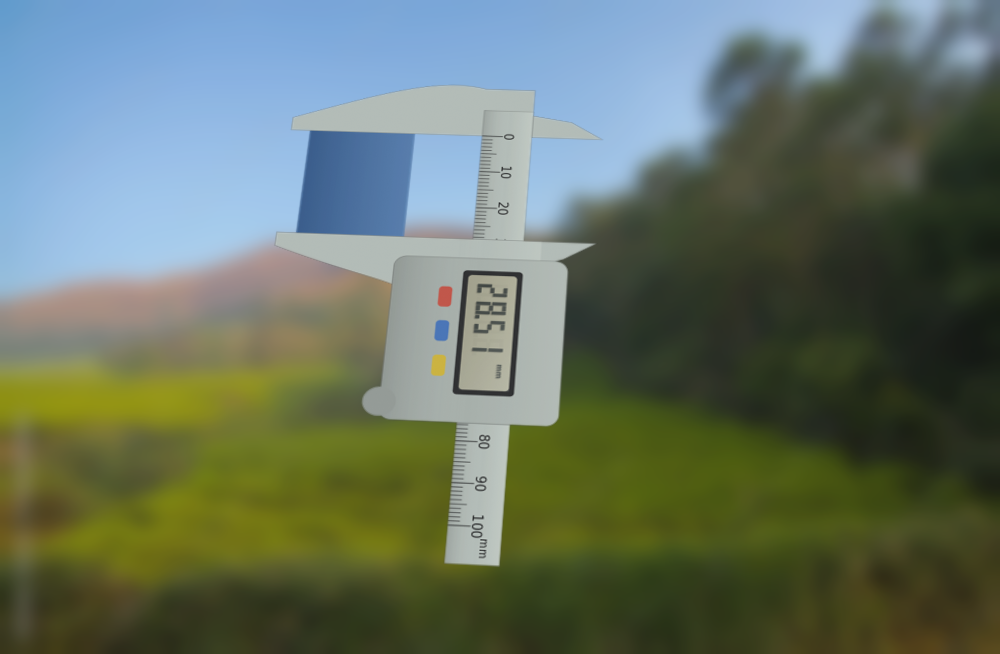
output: **28.51** mm
